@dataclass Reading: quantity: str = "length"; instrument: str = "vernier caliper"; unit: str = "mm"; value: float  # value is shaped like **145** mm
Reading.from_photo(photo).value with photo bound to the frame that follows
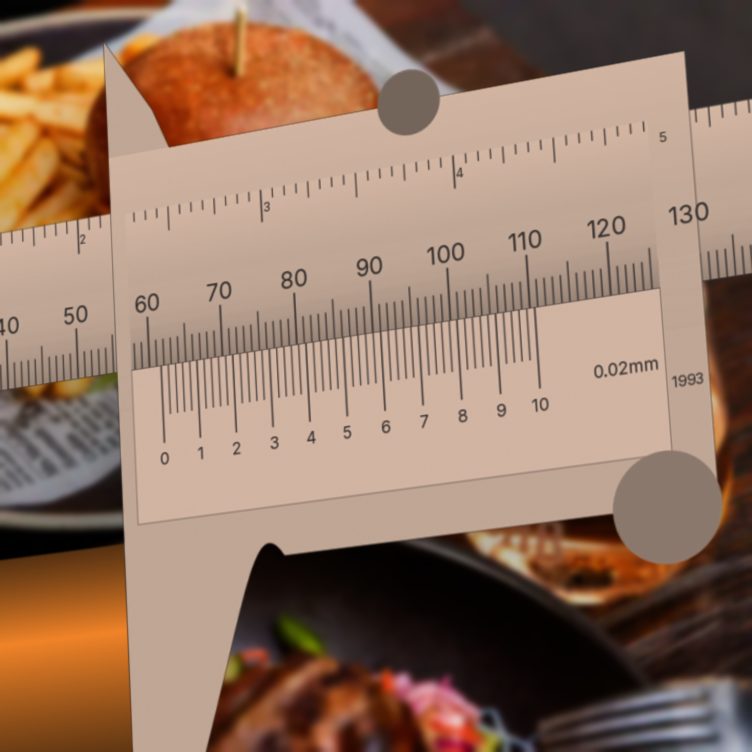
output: **61.6** mm
